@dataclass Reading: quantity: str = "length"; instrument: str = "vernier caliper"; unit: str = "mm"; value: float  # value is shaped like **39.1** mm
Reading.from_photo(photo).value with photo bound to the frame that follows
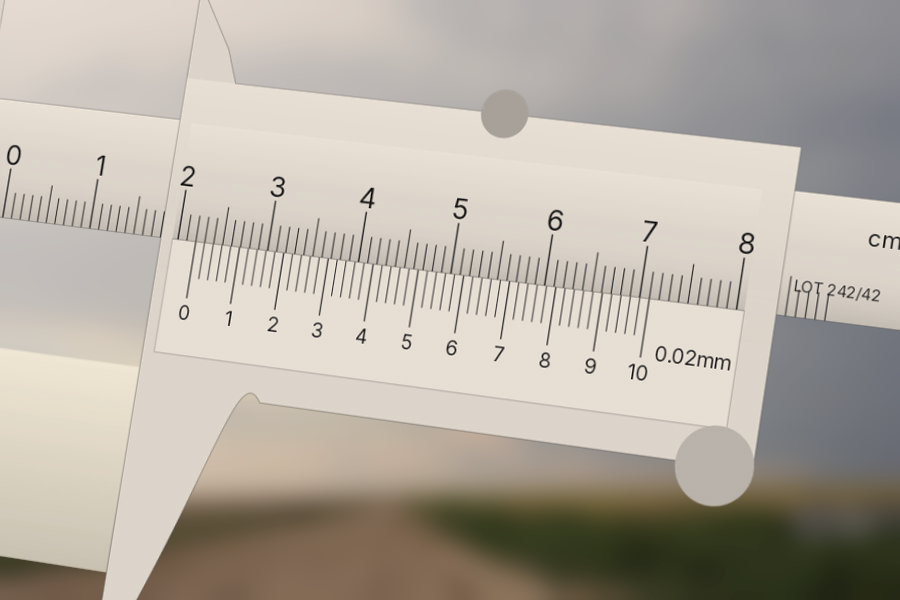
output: **22.0** mm
